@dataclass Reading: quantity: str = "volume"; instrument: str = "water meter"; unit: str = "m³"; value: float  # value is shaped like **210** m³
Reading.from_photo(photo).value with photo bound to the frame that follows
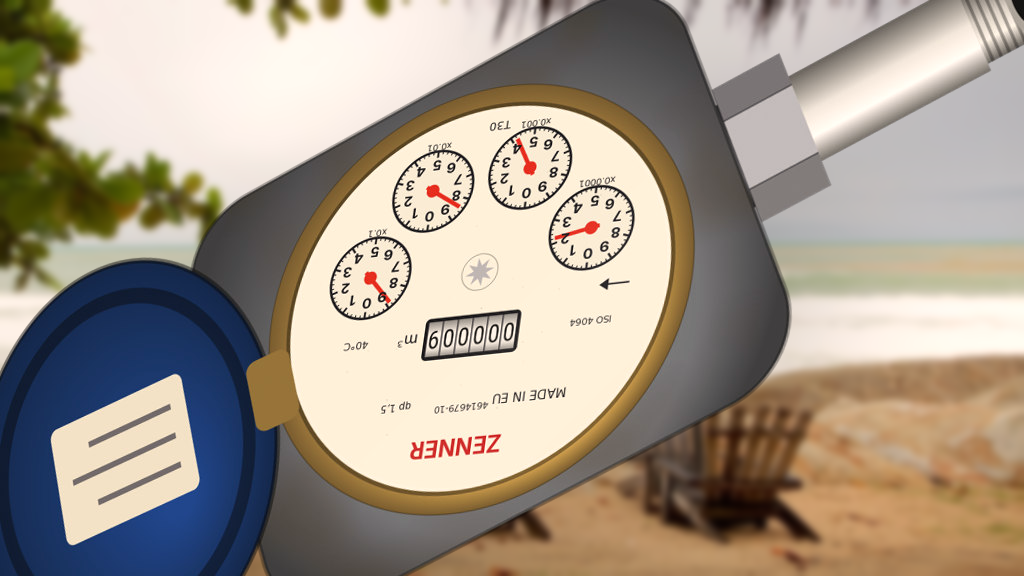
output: **9.8842** m³
